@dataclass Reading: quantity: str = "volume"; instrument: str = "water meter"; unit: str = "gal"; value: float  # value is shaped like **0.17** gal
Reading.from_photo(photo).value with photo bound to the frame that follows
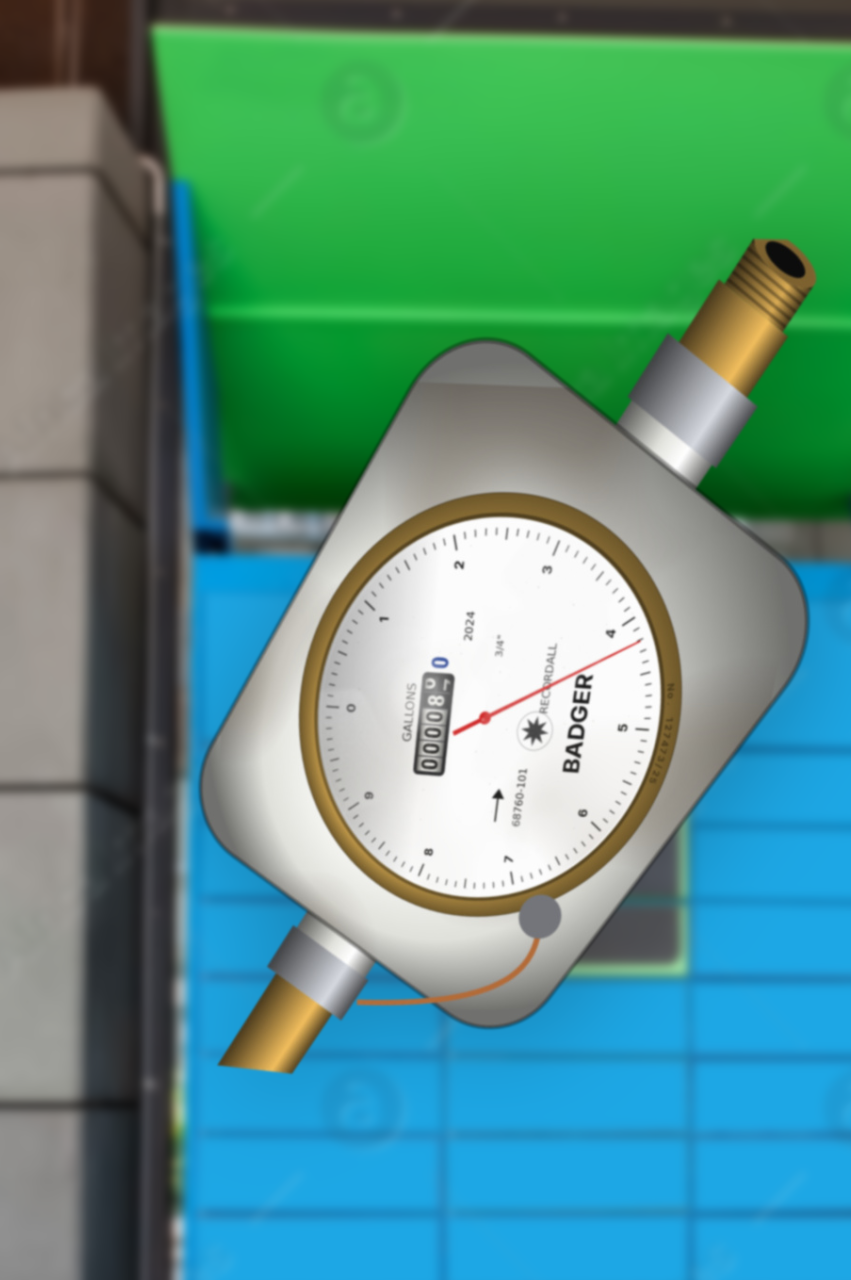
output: **864.2** gal
